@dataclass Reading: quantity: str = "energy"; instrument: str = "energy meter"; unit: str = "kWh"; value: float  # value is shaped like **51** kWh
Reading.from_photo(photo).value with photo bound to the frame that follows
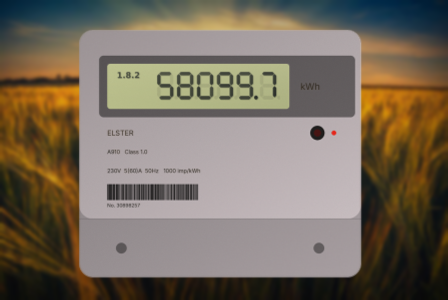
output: **58099.7** kWh
